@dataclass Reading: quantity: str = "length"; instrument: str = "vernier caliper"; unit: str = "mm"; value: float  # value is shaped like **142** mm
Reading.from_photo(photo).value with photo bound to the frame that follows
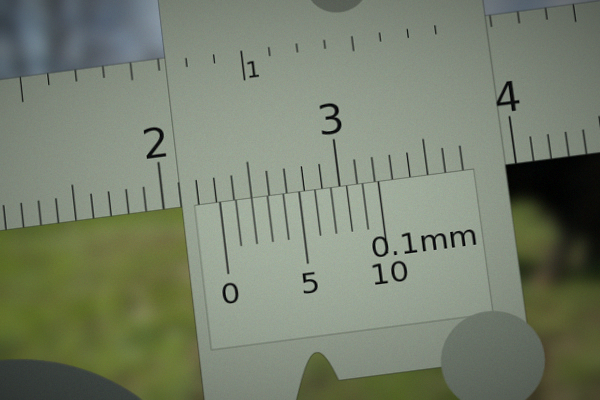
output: **23.2** mm
